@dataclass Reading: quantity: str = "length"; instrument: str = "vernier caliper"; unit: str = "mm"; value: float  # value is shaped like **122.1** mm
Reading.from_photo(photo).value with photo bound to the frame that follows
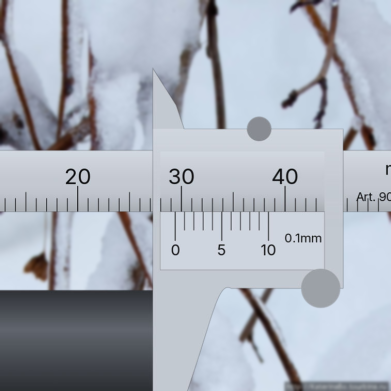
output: **29.4** mm
